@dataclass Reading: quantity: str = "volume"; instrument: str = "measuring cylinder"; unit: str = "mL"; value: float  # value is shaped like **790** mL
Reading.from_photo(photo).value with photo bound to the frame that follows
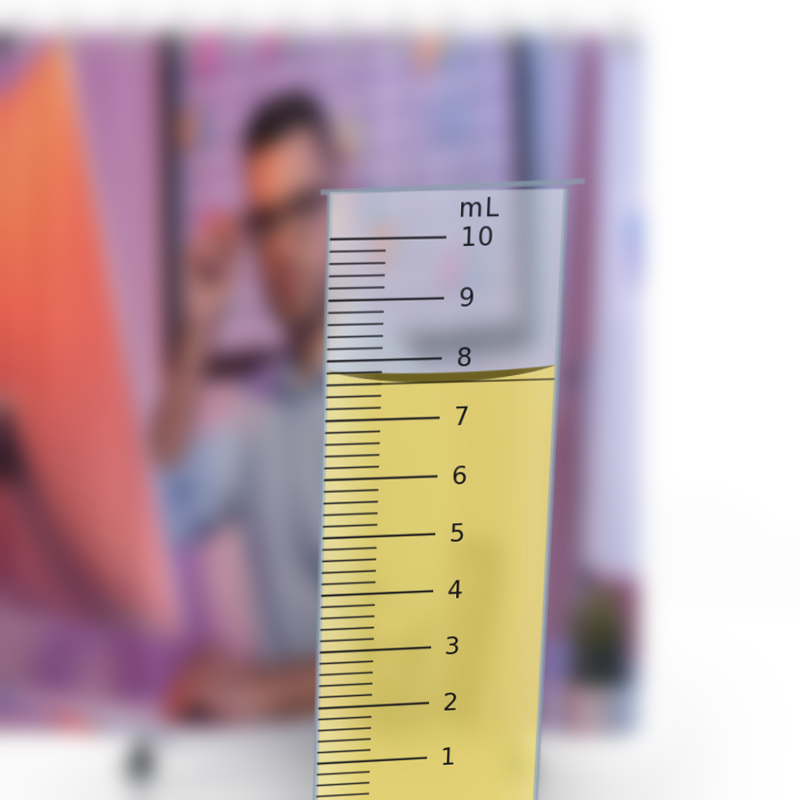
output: **7.6** mL
